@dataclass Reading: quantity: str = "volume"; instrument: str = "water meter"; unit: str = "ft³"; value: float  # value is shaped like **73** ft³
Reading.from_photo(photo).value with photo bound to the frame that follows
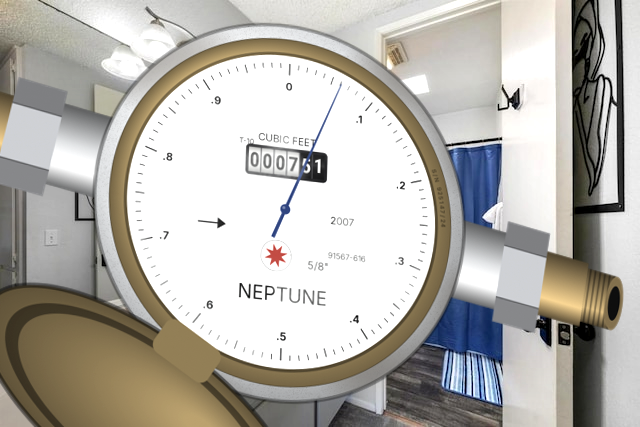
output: **751.06** ft³
